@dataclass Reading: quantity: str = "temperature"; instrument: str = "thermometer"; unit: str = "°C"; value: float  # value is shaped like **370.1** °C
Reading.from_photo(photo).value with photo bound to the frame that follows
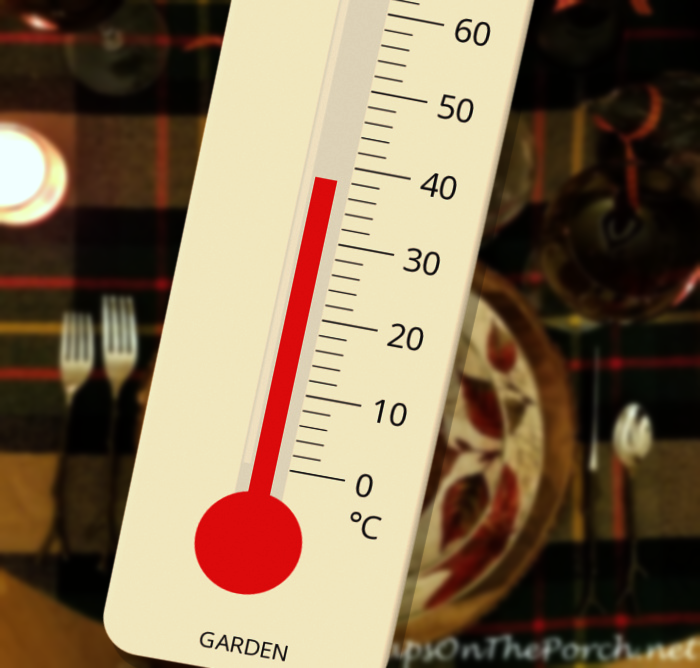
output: **38** °C
